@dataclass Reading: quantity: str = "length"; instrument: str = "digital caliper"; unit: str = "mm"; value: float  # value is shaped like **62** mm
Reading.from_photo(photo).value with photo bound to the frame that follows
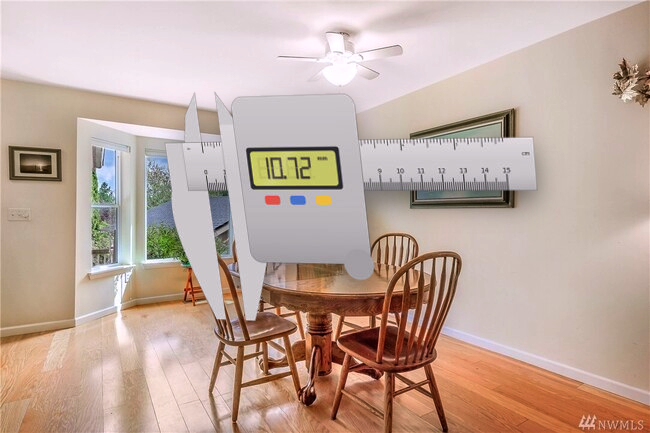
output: **10.72** mm
